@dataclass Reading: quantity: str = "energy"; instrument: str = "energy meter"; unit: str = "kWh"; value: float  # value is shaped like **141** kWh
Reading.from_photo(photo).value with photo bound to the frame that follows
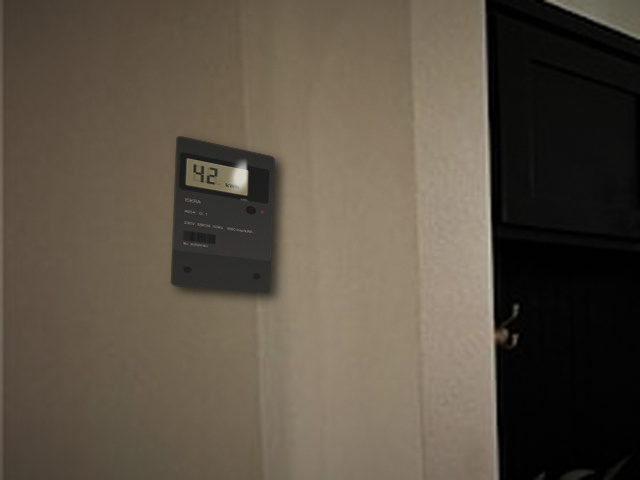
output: **42** kWh
